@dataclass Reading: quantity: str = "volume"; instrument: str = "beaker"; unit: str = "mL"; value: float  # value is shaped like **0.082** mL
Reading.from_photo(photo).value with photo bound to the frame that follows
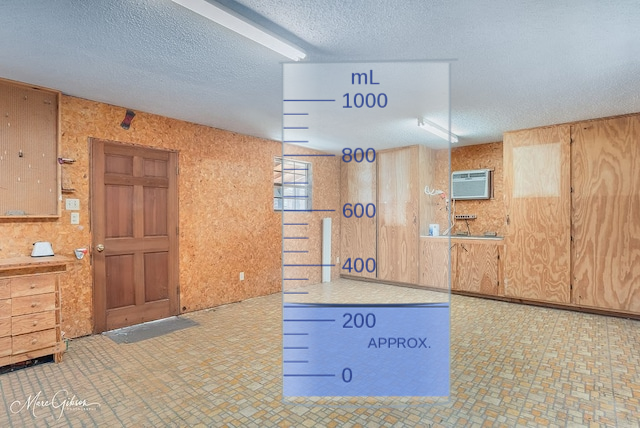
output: **250** mL
